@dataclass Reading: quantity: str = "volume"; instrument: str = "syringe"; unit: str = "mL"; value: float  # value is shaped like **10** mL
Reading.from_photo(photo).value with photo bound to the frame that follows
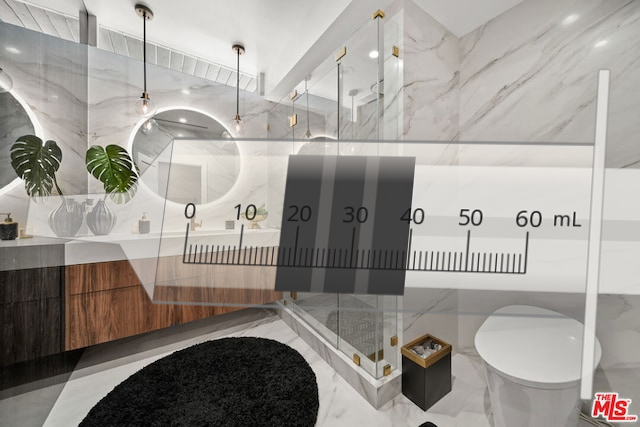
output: **17** mL
